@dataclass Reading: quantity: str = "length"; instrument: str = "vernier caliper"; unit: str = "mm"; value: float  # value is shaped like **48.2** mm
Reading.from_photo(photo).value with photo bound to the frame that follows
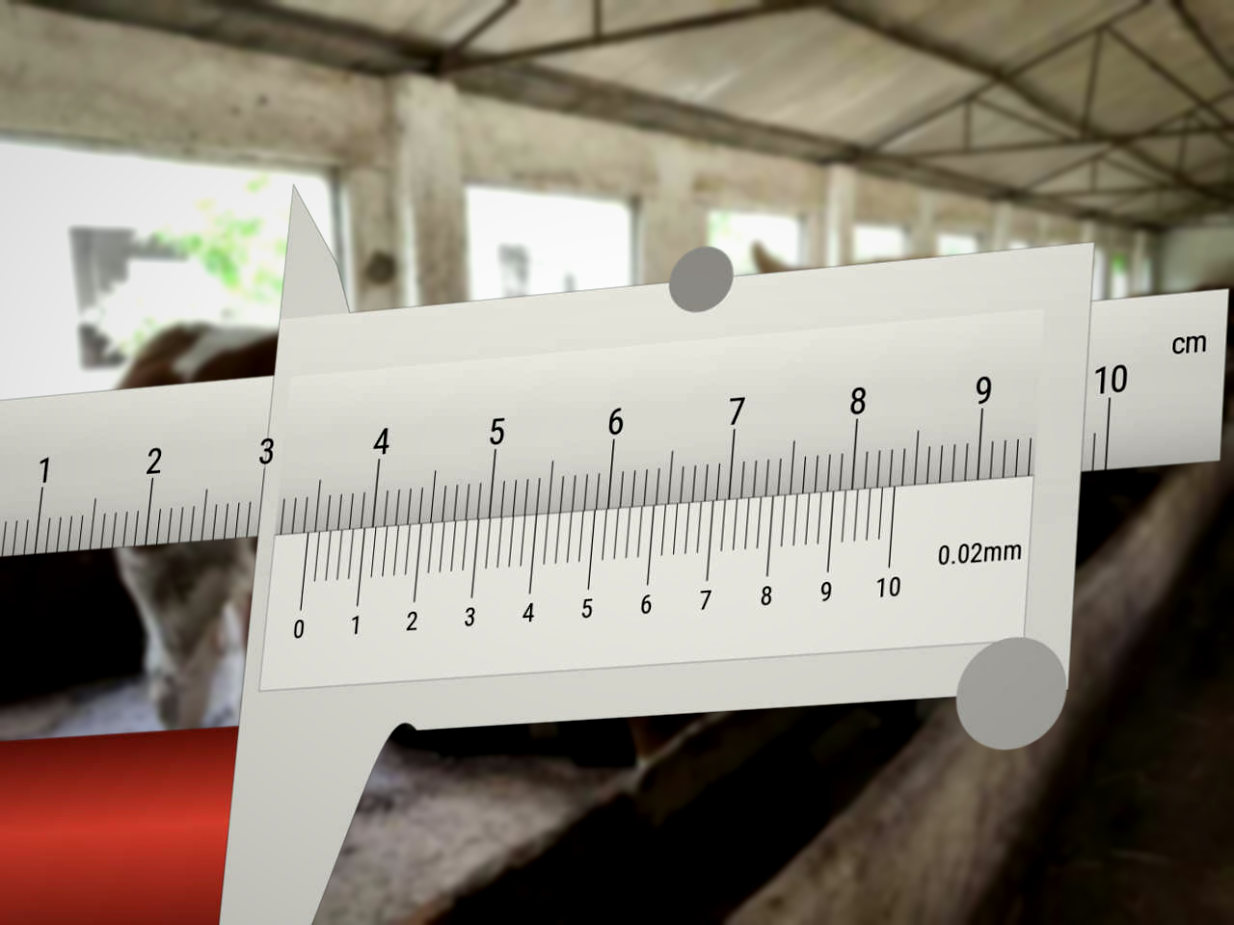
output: **34.4** mm
